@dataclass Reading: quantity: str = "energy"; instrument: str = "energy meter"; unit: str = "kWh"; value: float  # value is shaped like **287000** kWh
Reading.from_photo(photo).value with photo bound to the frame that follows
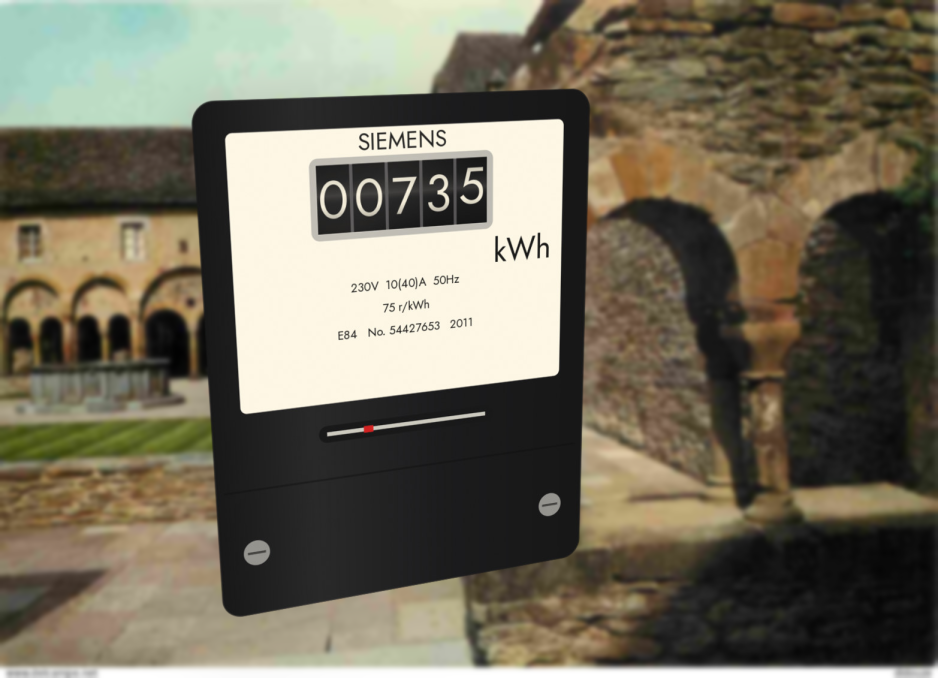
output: **735** kWh
